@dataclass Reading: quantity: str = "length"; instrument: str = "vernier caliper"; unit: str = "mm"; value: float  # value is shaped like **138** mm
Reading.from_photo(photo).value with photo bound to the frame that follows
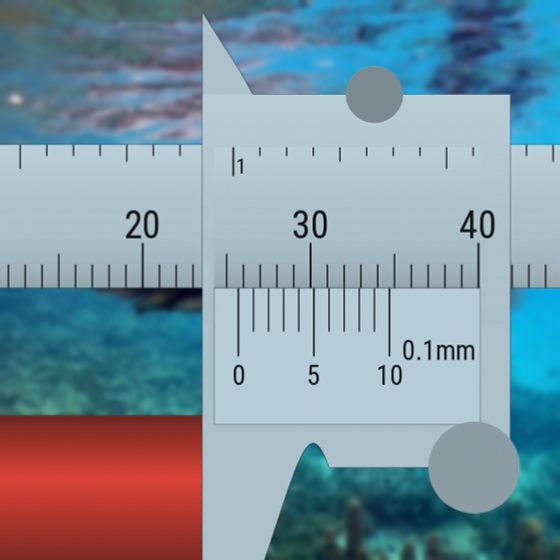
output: **25.7** mm
